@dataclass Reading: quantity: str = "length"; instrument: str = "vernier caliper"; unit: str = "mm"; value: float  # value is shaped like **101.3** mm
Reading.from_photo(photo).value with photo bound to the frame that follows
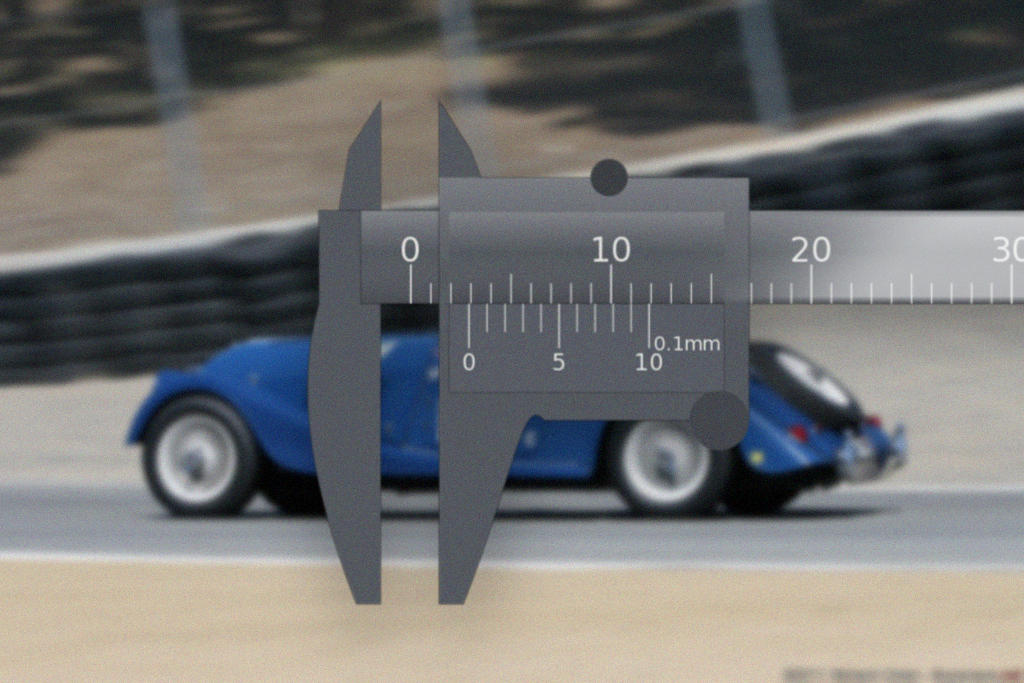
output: **2.9** mm
